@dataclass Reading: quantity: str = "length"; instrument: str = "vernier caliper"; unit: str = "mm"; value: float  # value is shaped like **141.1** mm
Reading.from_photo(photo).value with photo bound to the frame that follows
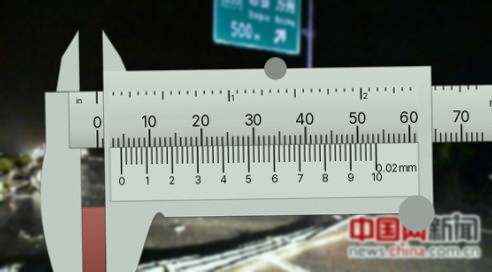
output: **4.5** mm
